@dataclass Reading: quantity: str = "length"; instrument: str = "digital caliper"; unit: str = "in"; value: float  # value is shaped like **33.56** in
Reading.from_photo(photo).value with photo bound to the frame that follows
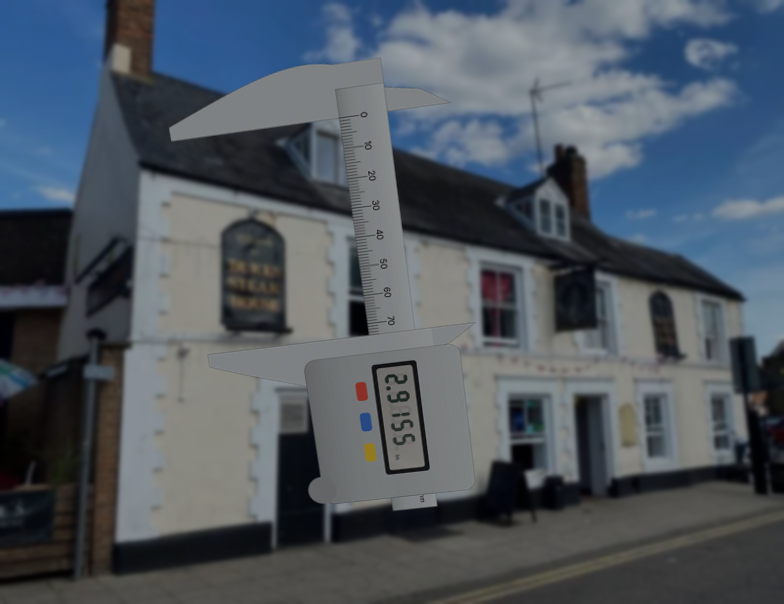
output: **2.9155** in
